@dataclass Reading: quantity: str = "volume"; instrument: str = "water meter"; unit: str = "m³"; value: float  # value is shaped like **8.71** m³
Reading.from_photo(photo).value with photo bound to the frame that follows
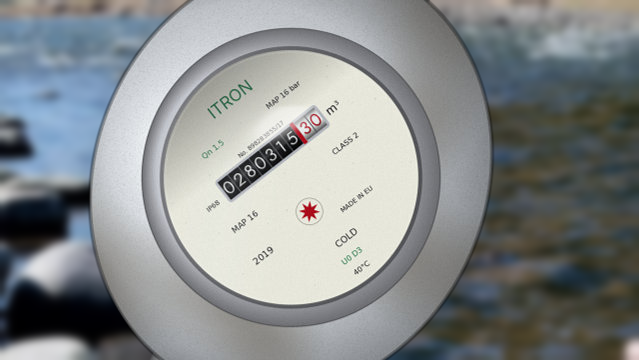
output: **280315.30** m³
